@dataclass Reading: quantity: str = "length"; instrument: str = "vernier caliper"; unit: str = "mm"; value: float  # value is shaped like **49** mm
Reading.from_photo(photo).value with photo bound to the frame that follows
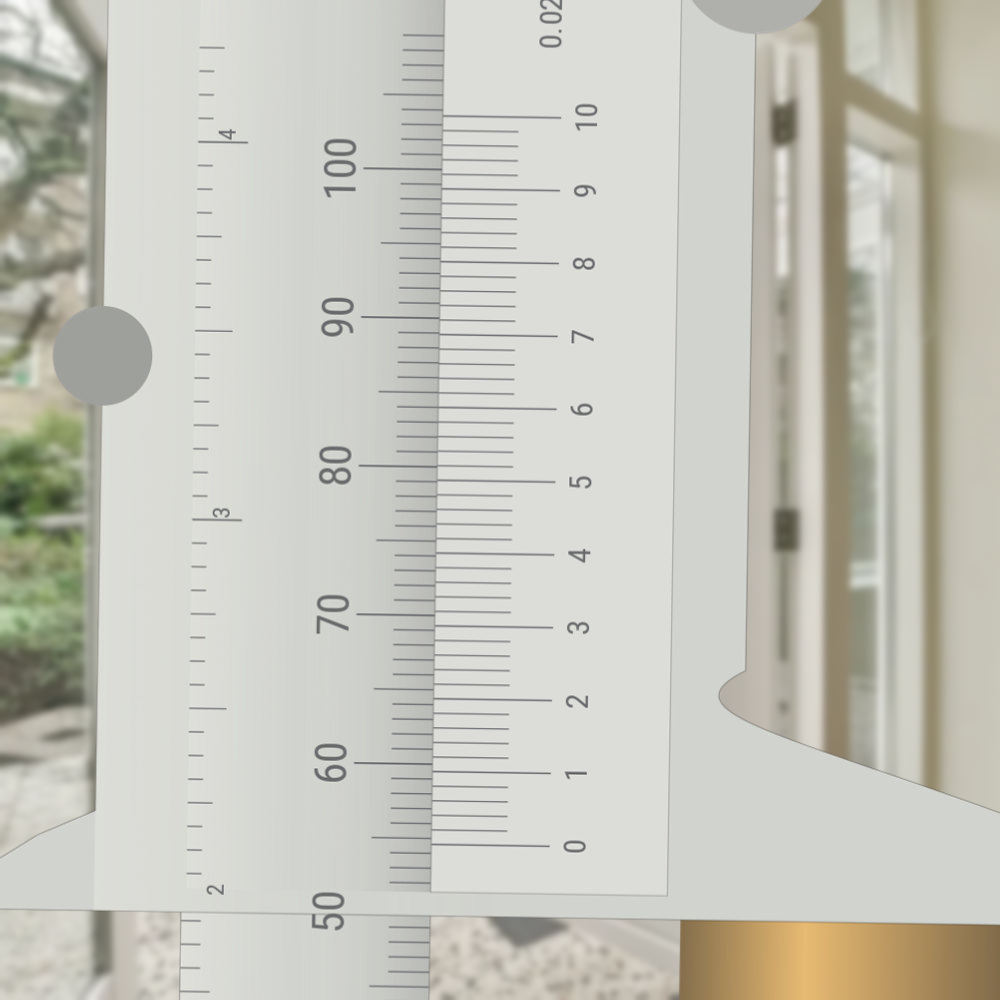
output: **54.6** mm
